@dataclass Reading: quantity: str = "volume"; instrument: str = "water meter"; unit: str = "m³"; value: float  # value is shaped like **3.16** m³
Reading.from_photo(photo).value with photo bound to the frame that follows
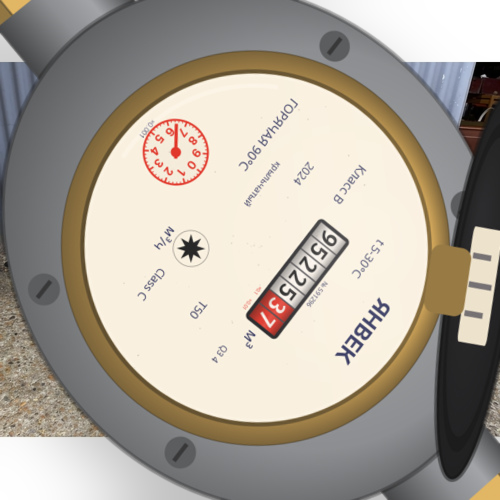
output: **95225.376** m³
